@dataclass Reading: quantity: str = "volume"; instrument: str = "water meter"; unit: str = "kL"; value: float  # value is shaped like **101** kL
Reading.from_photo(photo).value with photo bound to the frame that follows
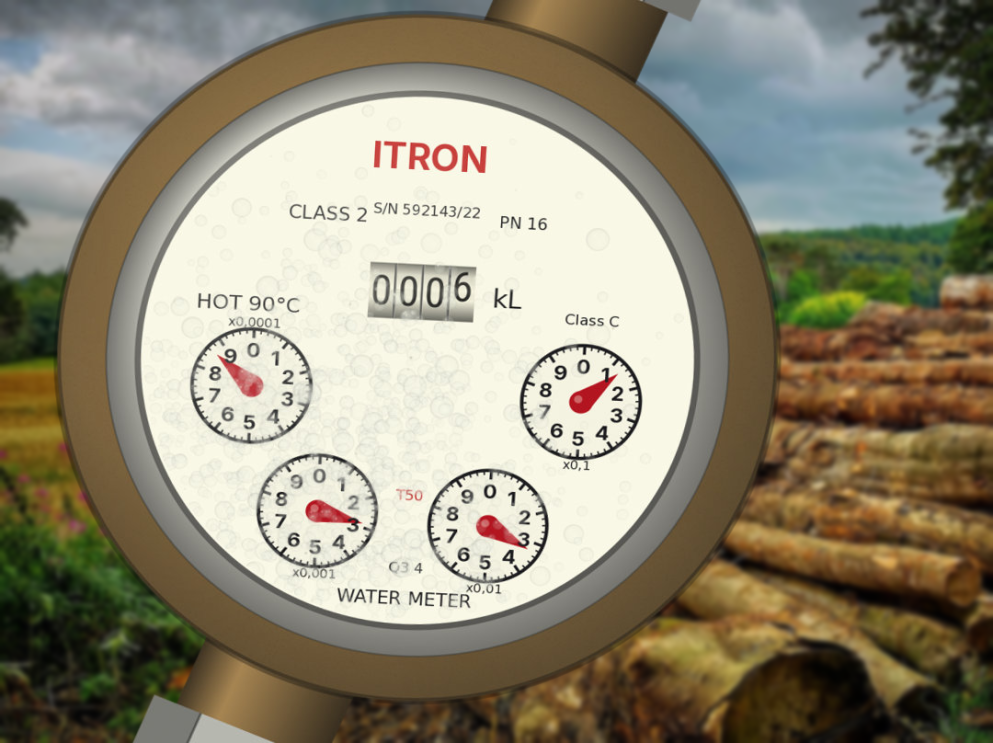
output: **6.1328** kL
